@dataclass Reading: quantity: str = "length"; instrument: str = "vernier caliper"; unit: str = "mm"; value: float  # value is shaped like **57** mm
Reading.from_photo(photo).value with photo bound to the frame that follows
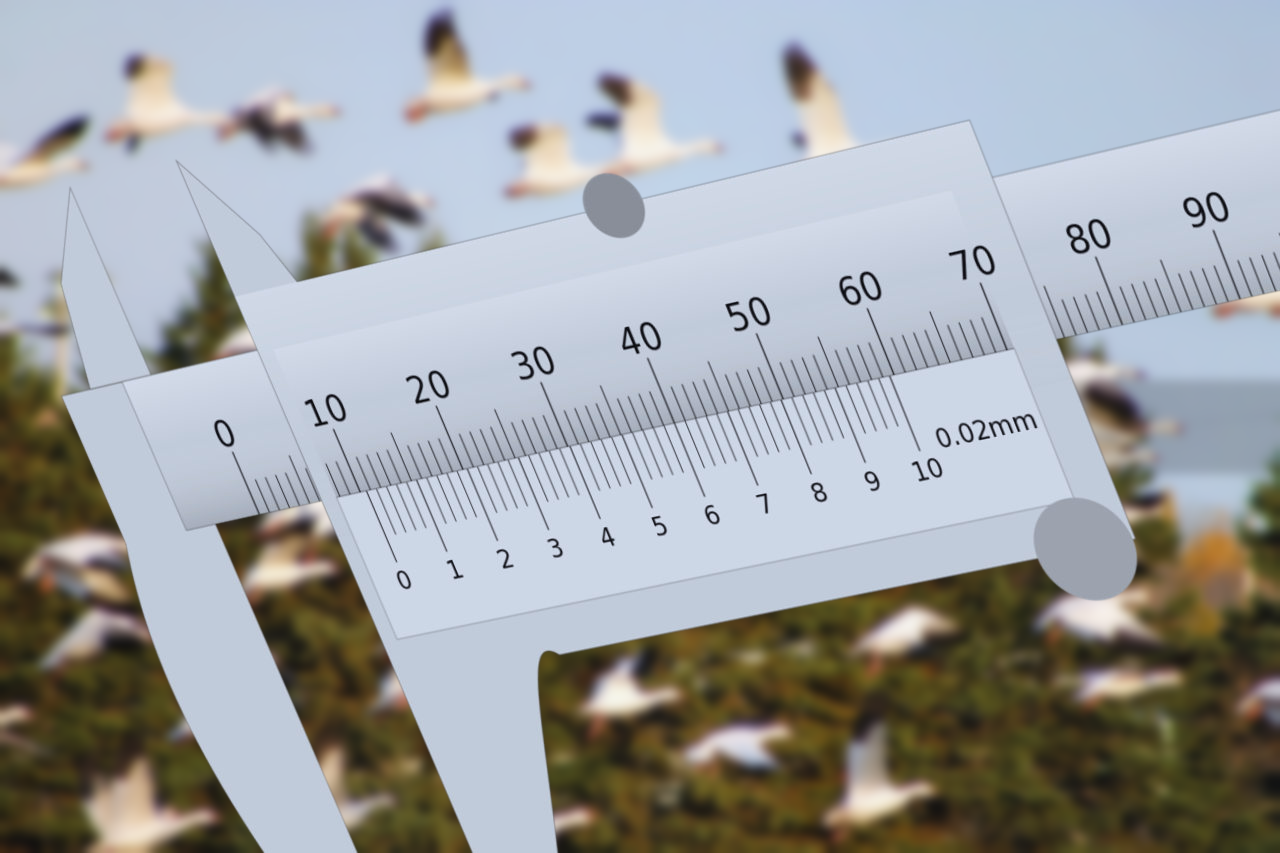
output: **10.6** mm
